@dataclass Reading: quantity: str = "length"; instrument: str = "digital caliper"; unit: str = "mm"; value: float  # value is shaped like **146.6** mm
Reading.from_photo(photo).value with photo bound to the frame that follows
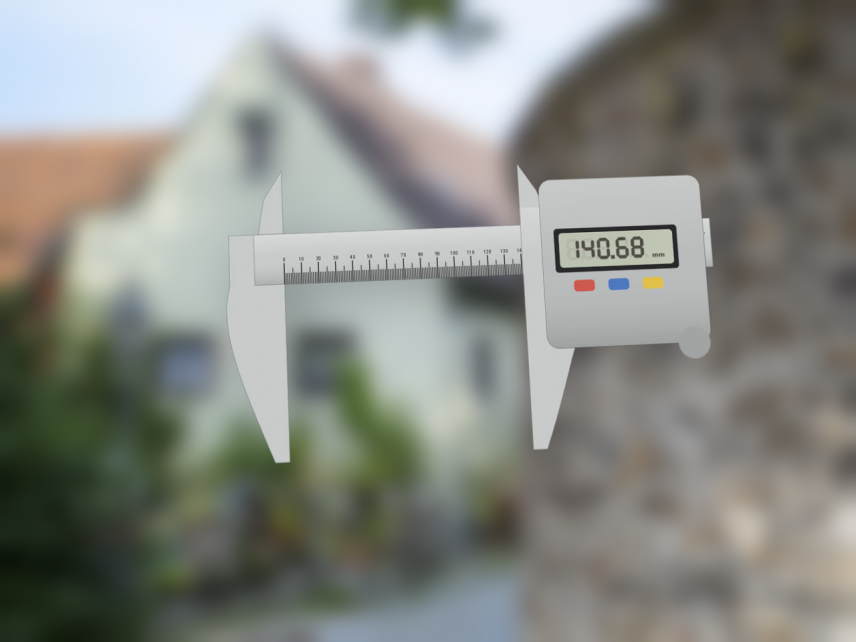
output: **140.68** mm
